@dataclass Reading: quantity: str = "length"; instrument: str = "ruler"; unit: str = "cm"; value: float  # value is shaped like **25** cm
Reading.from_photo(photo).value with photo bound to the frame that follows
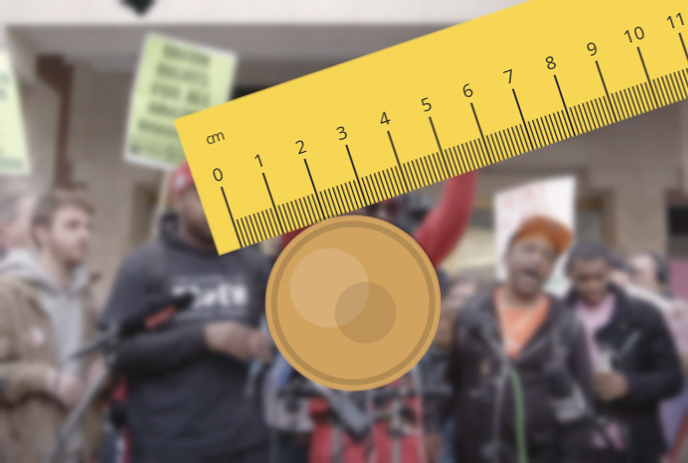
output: **4** cm
